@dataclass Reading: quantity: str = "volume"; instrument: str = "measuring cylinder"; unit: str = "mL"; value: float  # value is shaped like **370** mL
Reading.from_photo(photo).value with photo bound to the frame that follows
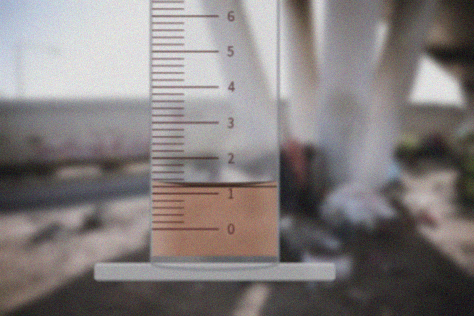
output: **1.2** mL
